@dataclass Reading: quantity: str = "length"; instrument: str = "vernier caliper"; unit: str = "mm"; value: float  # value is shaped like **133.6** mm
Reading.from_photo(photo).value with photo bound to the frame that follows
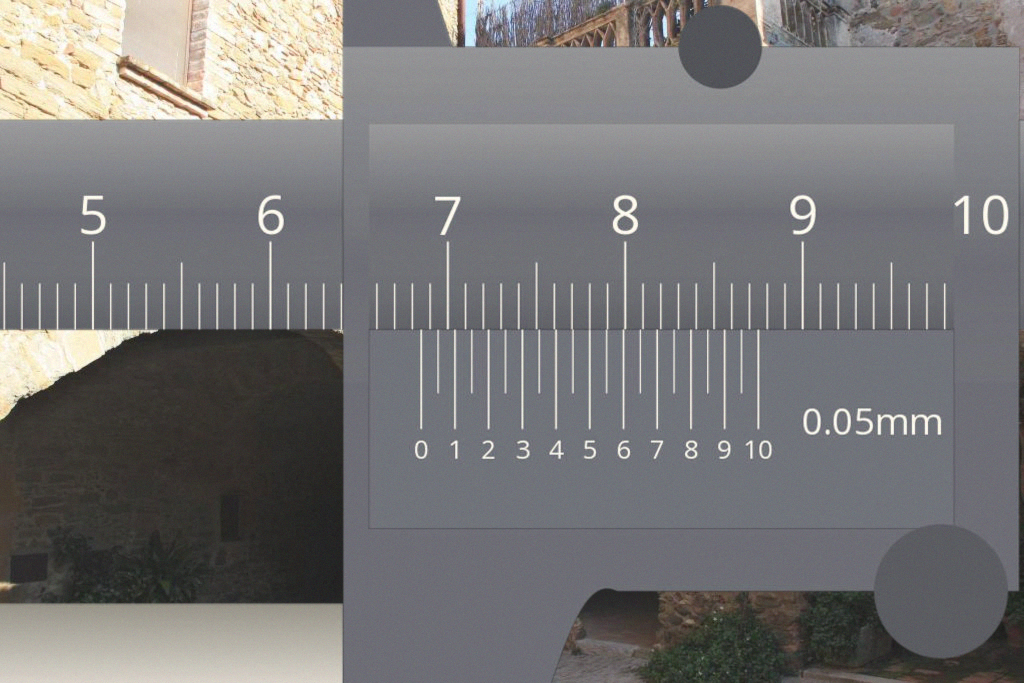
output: **68.5** mm
